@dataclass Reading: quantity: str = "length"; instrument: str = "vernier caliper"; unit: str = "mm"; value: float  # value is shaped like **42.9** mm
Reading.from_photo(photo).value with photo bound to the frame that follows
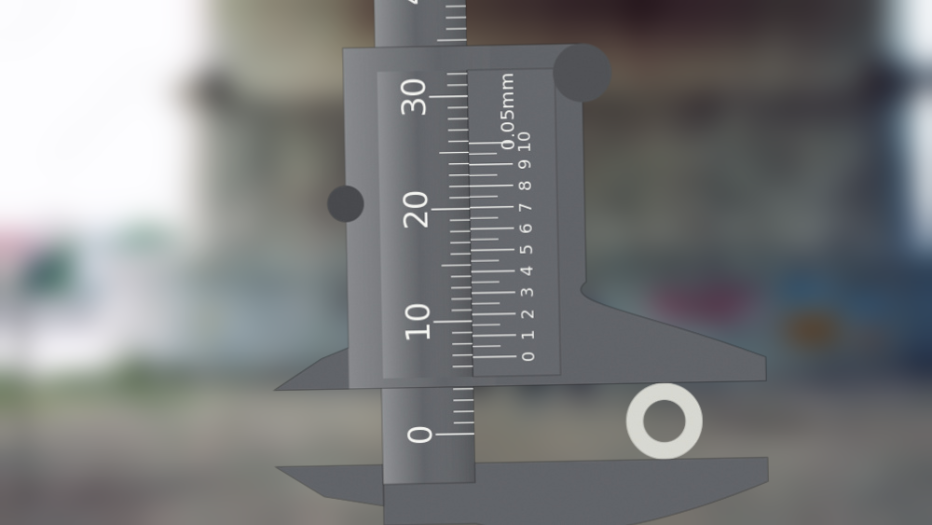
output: **6.8** mm
